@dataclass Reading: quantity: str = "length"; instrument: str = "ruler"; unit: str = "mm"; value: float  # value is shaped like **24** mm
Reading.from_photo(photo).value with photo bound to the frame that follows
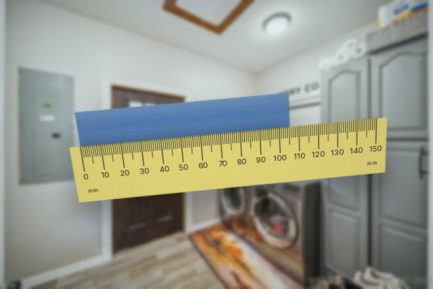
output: **105** mm
